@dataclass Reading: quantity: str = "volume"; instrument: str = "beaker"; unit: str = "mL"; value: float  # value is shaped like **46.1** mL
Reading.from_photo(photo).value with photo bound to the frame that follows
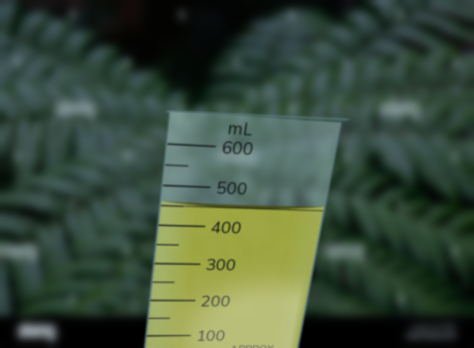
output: **450** mL
